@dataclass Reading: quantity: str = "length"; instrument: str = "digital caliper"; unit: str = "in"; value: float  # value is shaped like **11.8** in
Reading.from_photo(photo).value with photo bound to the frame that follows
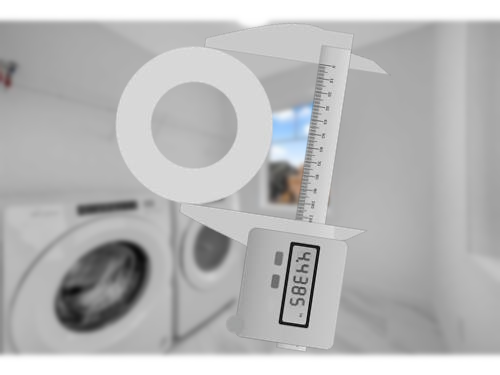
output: **4.4385** in
